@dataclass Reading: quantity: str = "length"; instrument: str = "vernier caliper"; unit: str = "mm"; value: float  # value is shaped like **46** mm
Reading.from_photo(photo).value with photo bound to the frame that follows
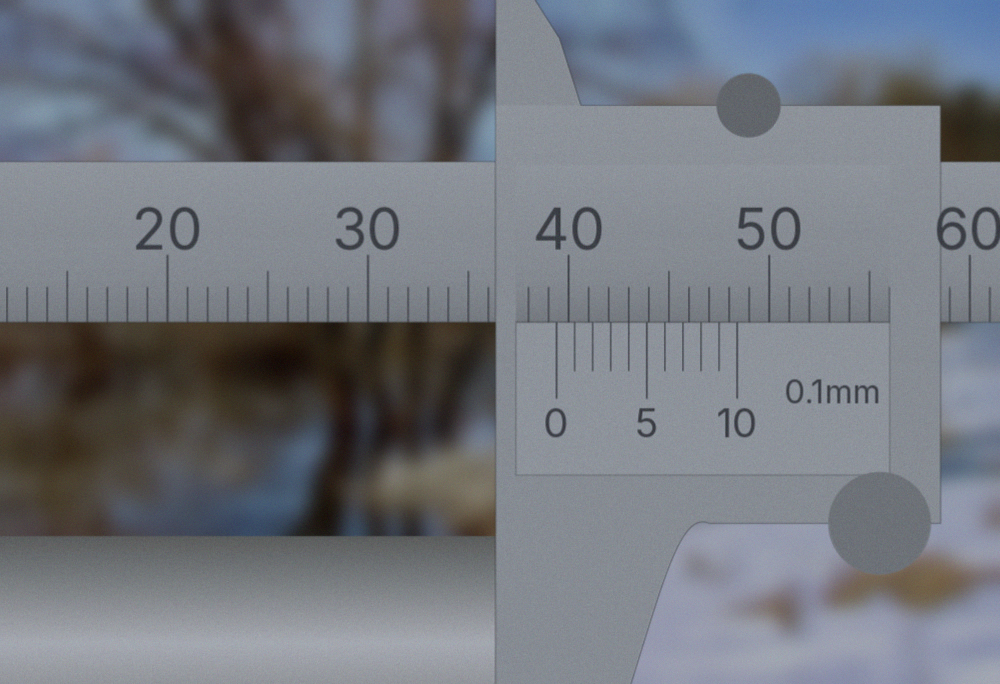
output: **39.4** mm
